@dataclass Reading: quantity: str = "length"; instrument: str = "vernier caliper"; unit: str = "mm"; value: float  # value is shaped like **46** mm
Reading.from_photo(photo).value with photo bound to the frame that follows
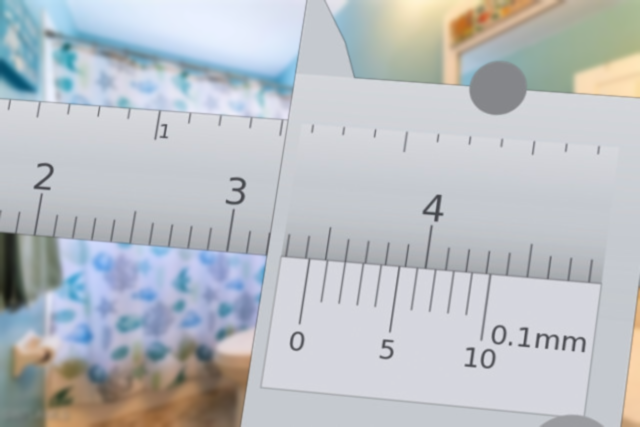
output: **34.2** mm
